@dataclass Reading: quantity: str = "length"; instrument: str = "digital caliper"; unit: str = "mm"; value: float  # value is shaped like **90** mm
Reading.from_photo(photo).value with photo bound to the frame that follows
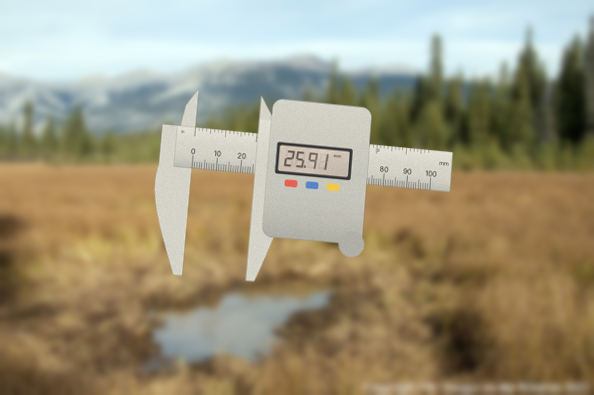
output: **25.91** mm
